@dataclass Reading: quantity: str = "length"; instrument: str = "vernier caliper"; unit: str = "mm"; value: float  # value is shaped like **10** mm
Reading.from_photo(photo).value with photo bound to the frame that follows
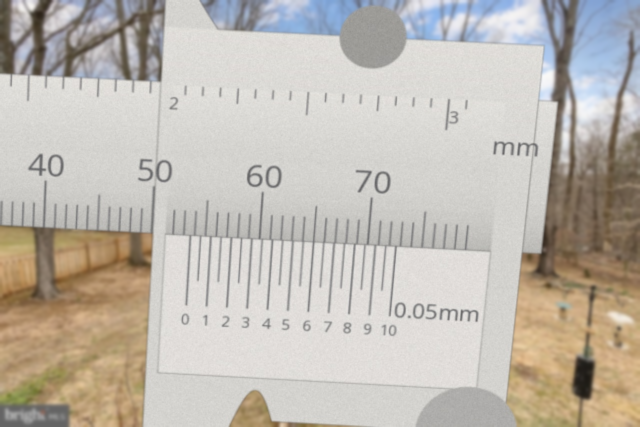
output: **53.6** mm
